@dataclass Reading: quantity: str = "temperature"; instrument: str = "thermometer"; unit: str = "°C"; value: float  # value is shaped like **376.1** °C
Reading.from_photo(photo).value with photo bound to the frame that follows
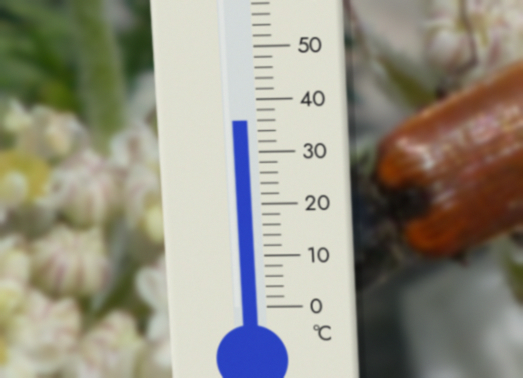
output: **36** °C
